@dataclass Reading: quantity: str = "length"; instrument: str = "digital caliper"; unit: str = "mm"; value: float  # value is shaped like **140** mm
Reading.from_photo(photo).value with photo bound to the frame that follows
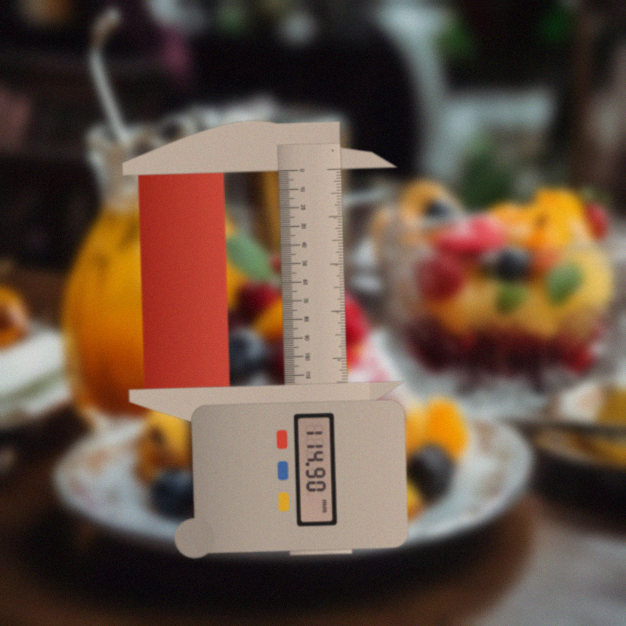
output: **114.90** mm
